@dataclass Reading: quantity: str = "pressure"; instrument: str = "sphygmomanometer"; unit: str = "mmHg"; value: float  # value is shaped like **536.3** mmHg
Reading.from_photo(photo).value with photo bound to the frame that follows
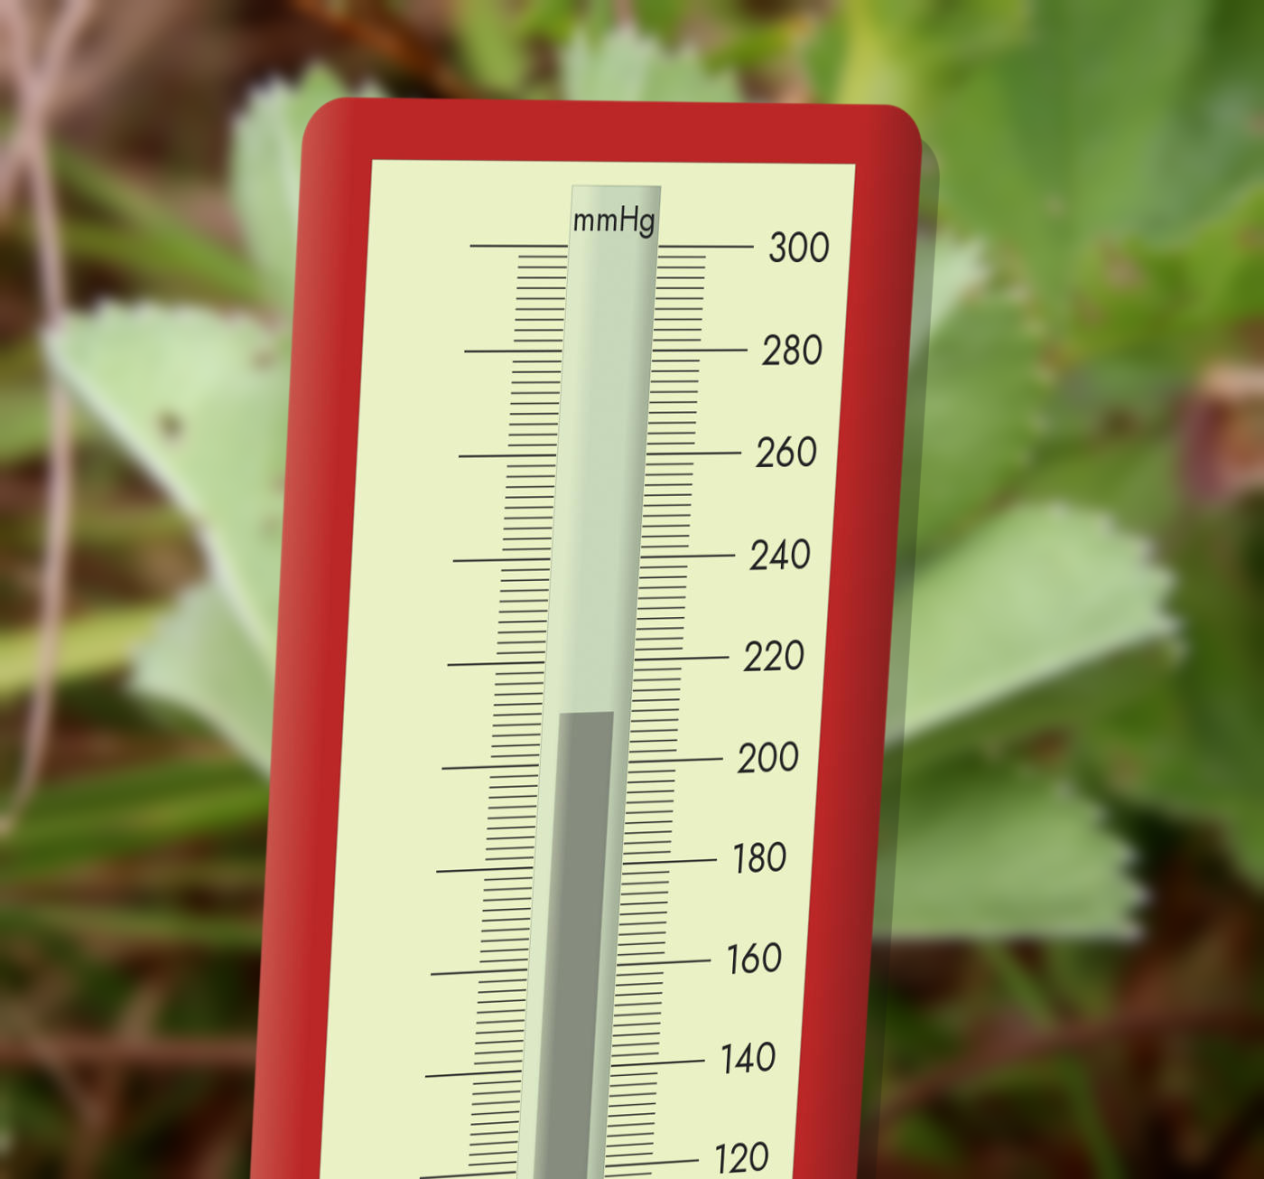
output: **210** mmHg
